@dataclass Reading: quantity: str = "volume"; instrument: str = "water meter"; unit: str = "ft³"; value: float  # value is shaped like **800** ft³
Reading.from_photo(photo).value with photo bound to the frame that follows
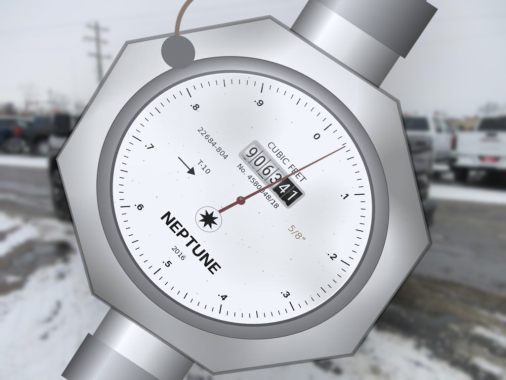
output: **906341.03** ft³
